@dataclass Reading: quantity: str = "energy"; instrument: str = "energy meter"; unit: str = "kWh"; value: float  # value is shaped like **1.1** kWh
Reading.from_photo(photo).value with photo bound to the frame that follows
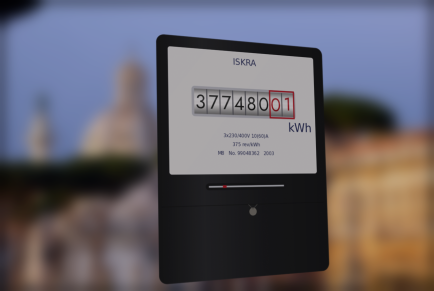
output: **377480.01** kWh
